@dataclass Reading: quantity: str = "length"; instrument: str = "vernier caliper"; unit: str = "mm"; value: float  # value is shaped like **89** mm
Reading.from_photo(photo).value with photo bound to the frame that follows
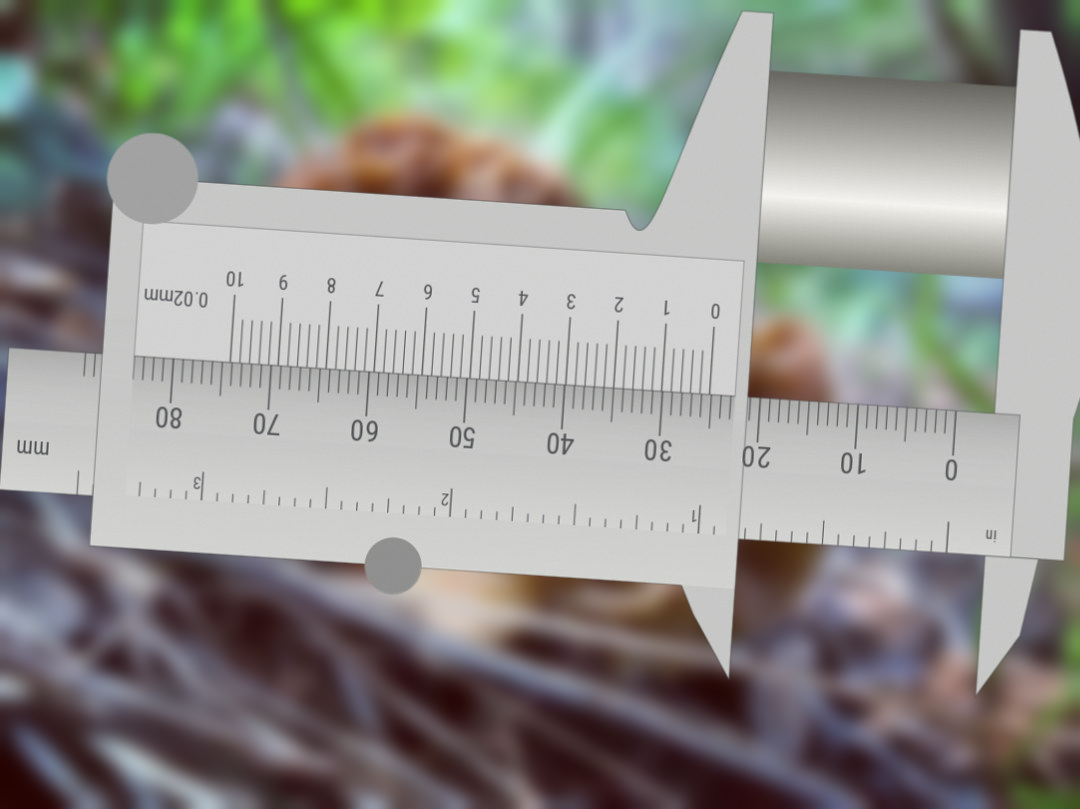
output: **25.2** mm
